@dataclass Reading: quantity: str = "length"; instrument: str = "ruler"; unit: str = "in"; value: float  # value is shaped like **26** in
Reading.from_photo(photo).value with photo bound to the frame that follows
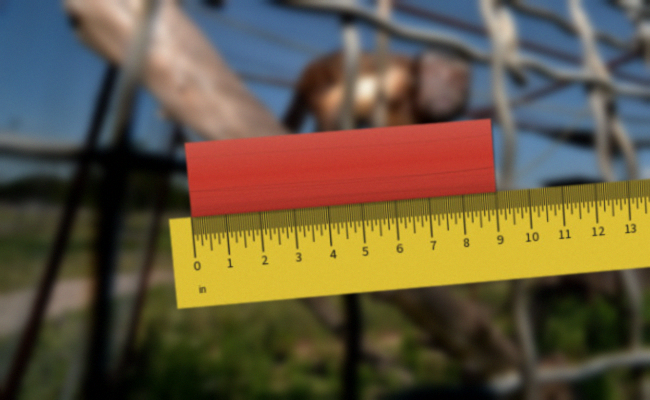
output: **9** in
